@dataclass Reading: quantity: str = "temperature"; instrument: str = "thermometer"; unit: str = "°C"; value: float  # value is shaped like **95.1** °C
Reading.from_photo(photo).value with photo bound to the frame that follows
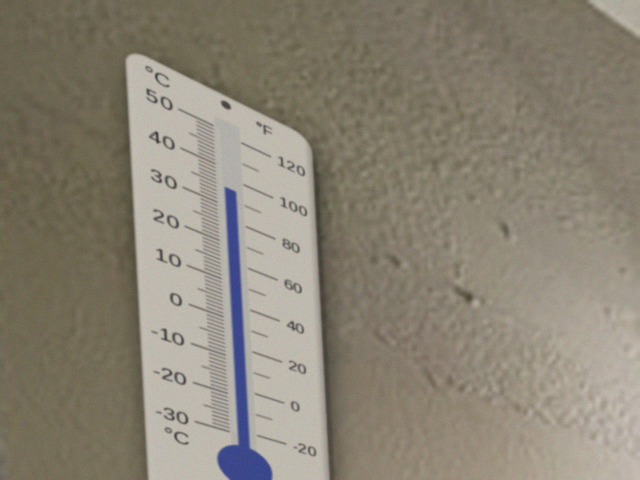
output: **35** °C
